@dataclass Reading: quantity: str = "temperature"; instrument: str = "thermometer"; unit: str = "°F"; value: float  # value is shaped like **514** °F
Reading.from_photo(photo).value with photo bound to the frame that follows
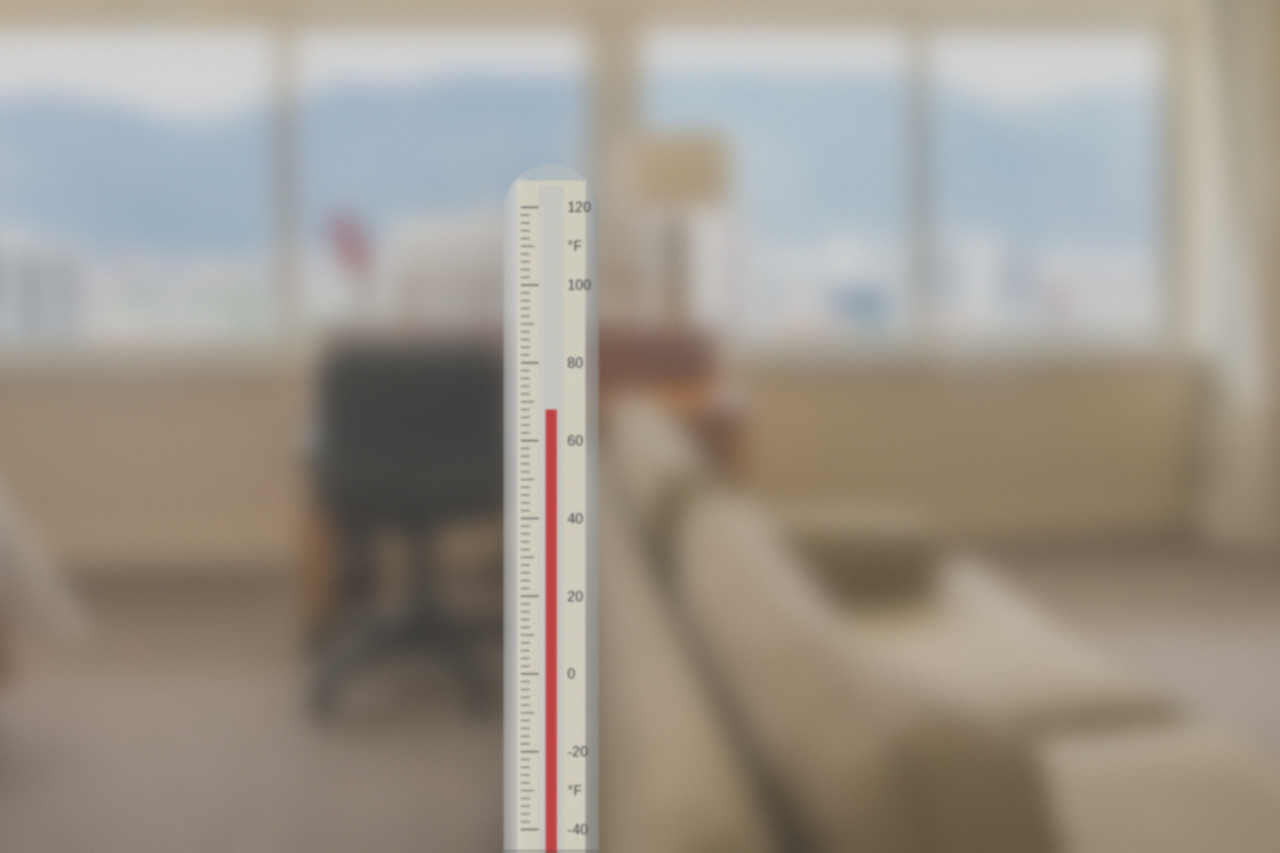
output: **68** °F
